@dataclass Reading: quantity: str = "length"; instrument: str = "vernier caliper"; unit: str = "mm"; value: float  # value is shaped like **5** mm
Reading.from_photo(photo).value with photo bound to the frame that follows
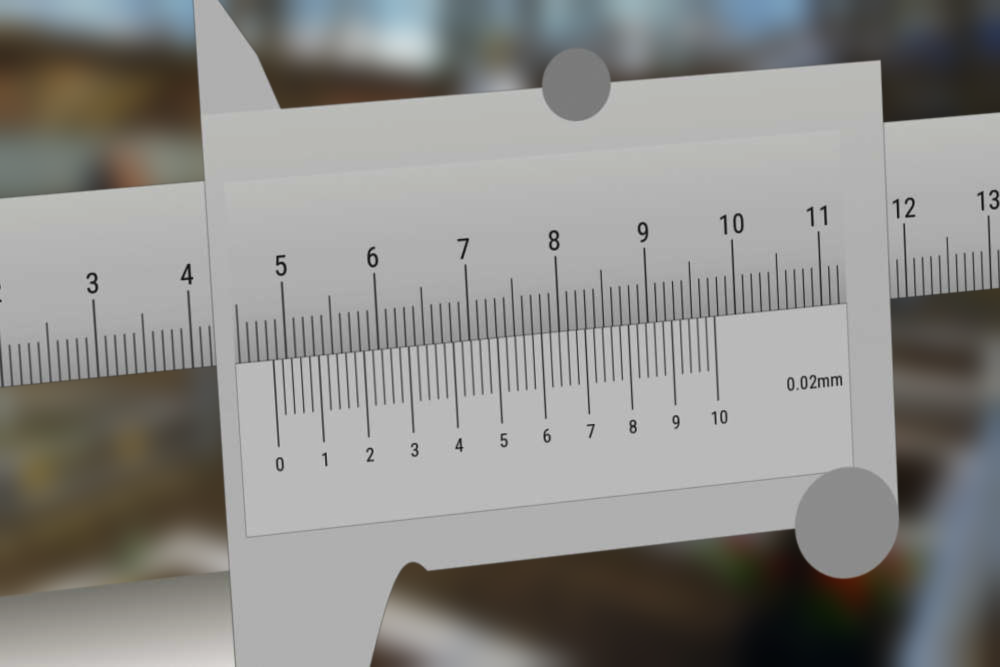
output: **48.6** mm
